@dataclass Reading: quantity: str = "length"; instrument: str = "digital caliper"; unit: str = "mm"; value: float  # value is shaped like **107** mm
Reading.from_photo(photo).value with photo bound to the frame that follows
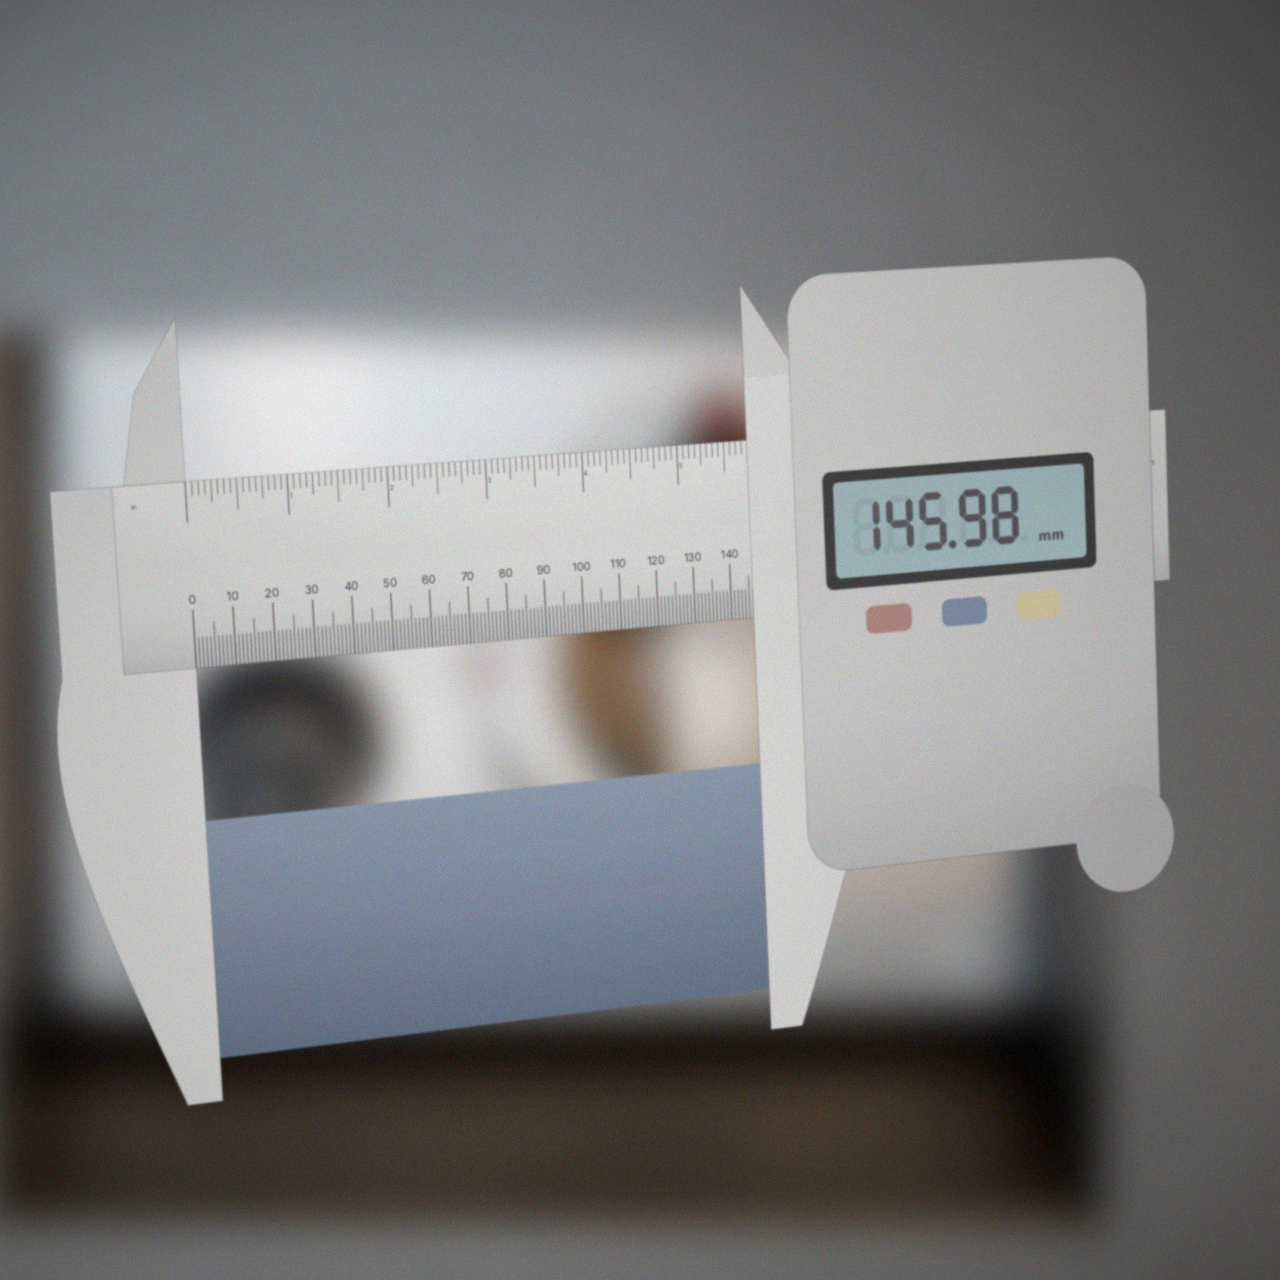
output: **145.98** mm
